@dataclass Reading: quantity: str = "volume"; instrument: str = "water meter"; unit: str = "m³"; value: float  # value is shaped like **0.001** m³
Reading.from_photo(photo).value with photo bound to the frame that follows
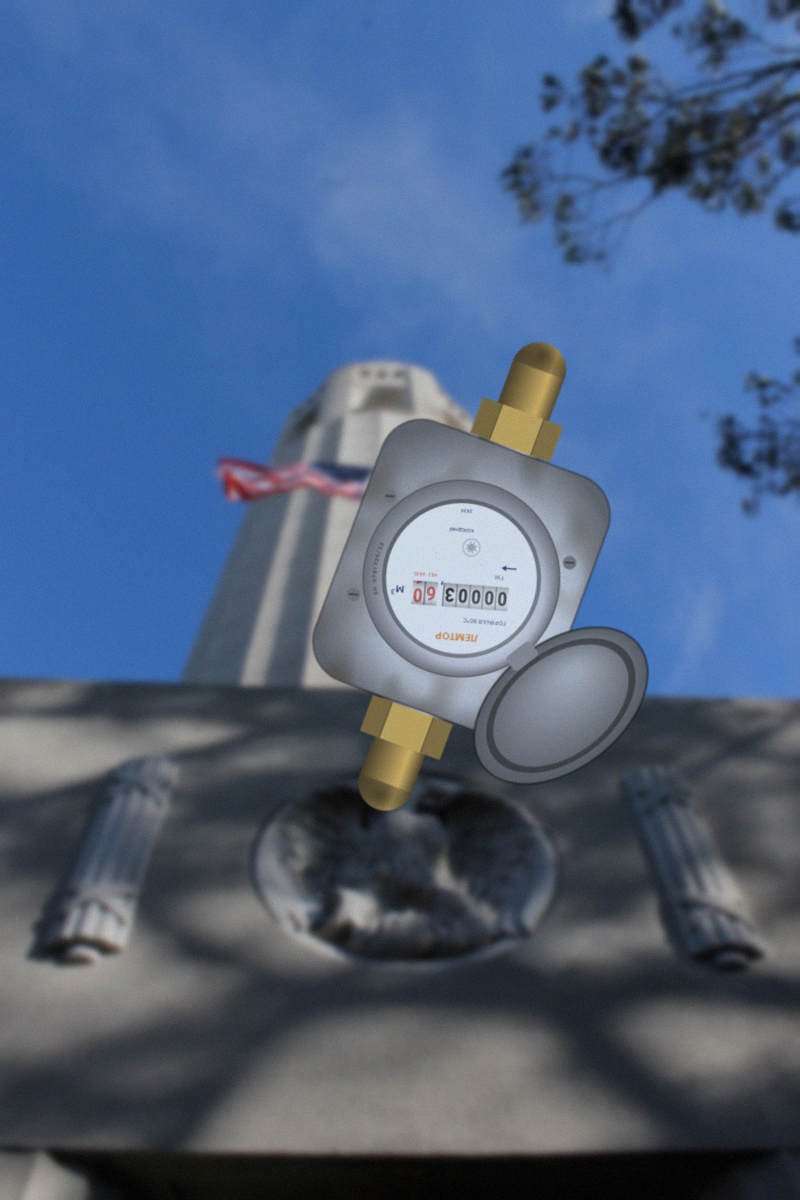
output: **3.60** m³
